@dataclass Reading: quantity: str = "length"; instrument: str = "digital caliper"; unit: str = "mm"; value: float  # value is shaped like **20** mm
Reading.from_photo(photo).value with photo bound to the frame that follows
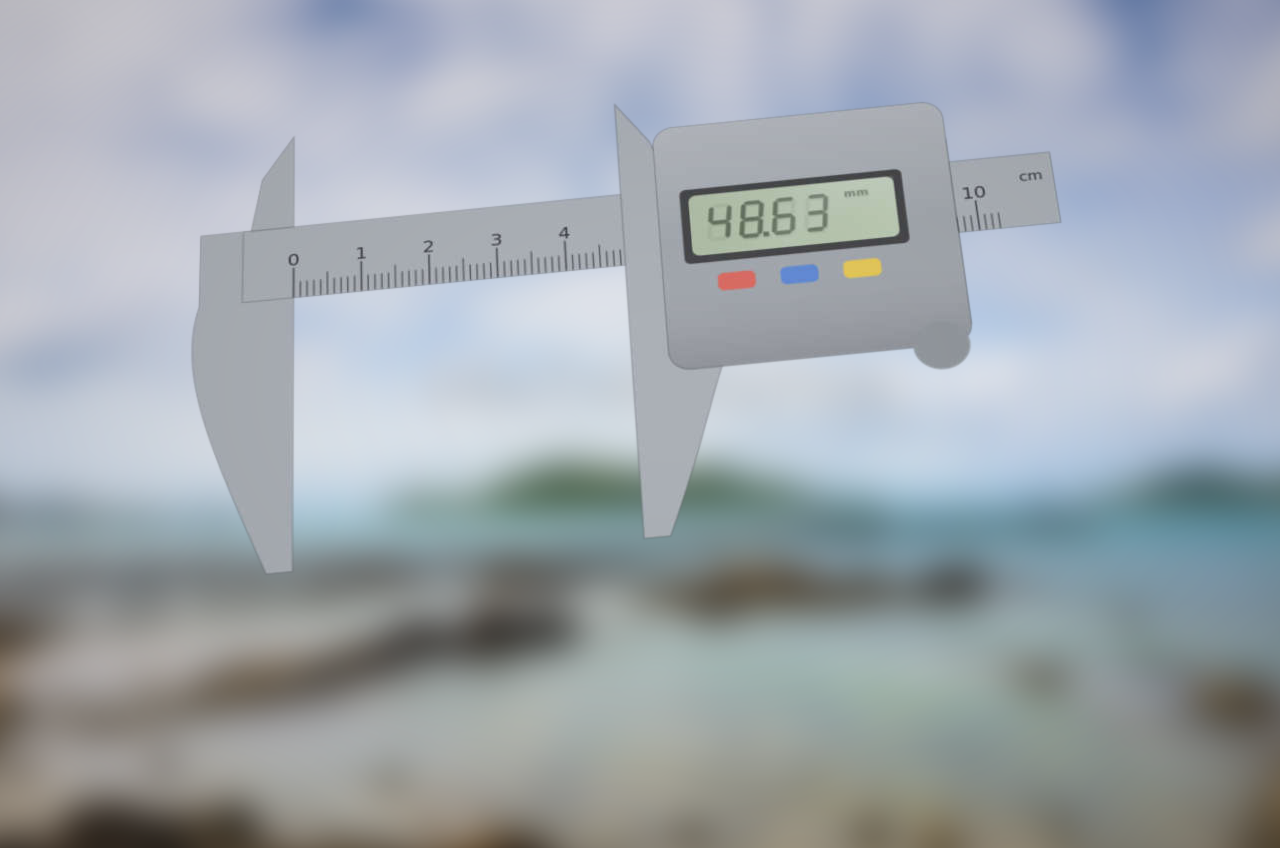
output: **48.63** mm
